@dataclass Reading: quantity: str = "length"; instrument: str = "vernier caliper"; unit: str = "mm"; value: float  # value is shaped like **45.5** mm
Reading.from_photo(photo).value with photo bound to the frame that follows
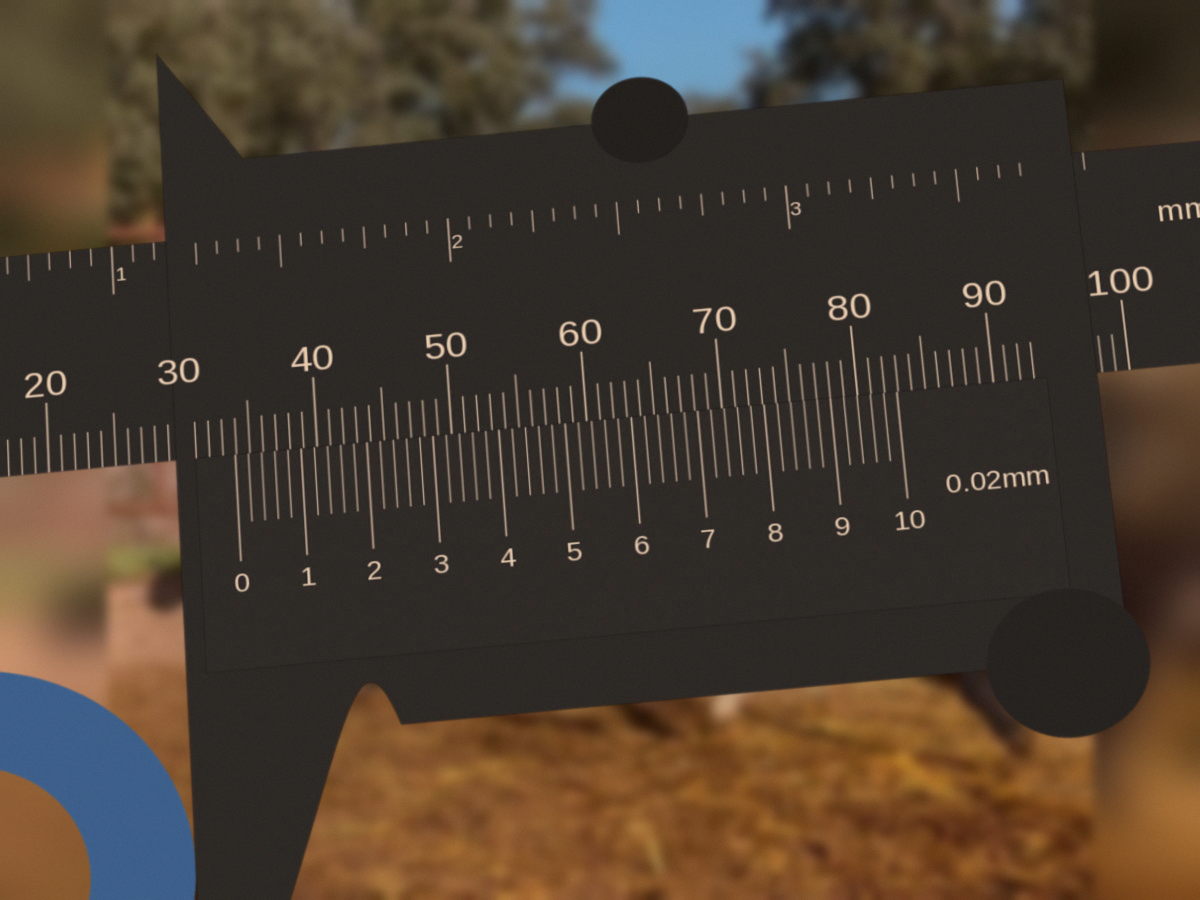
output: **33.9** mm
